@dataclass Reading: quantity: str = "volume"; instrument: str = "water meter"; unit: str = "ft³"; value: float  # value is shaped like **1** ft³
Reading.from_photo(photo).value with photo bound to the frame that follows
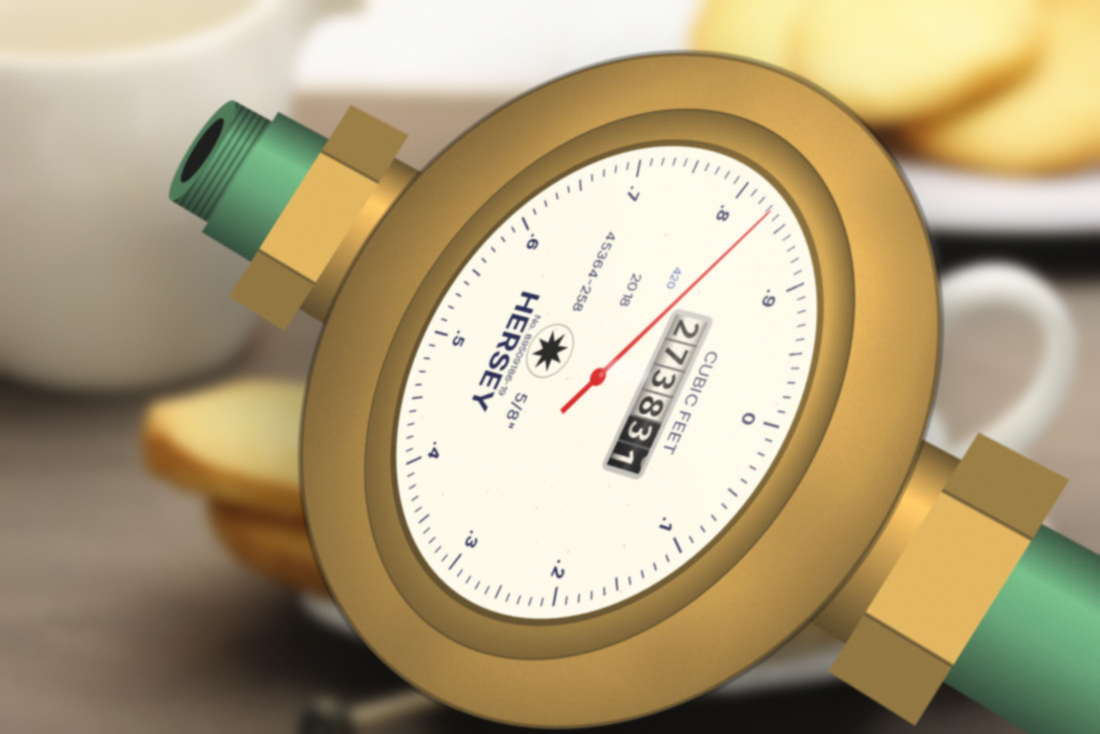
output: **273830.83** ft³
